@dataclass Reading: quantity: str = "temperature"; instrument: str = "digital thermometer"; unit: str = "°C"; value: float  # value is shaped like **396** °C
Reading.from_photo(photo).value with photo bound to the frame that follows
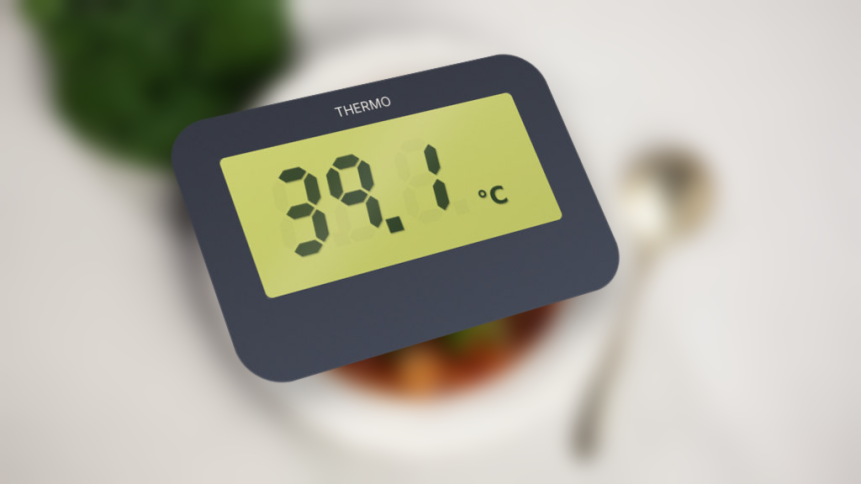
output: **39.1** °C
